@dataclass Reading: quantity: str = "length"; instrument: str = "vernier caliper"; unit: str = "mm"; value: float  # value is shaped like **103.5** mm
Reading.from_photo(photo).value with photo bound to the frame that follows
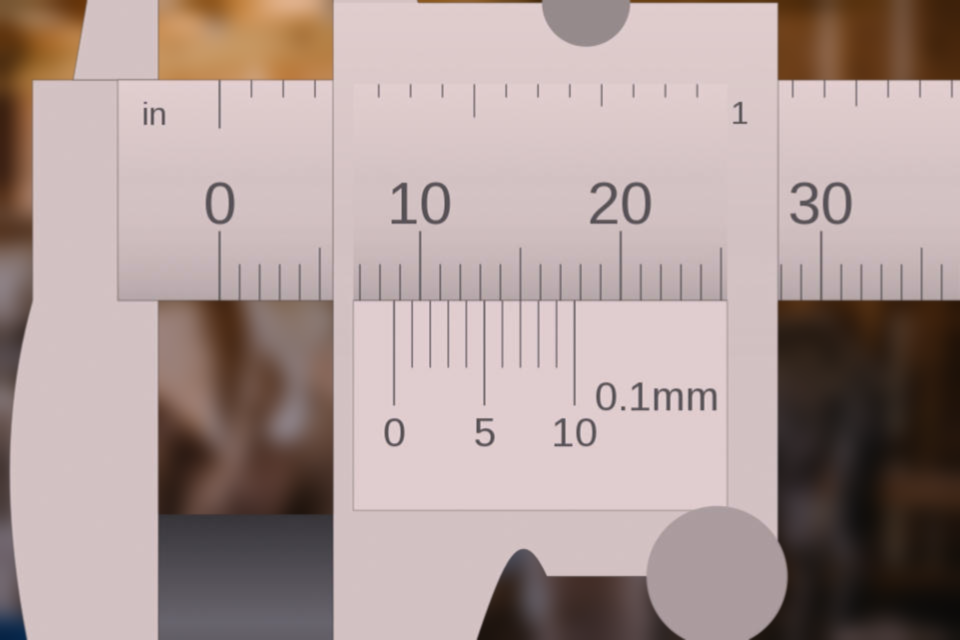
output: **8.7** mm
